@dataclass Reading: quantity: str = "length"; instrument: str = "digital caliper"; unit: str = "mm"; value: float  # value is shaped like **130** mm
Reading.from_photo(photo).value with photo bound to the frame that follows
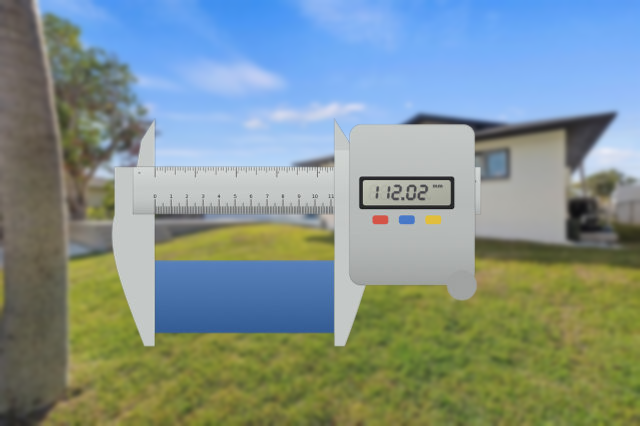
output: **112.02** mm
